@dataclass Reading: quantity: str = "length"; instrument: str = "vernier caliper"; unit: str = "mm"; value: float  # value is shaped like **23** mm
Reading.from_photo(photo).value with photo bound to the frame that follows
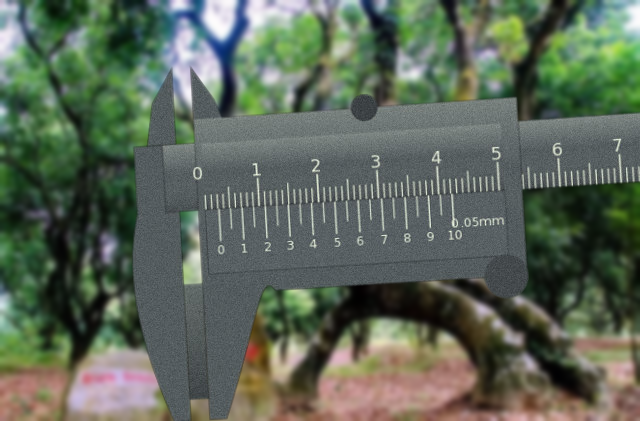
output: **3.2** mm
